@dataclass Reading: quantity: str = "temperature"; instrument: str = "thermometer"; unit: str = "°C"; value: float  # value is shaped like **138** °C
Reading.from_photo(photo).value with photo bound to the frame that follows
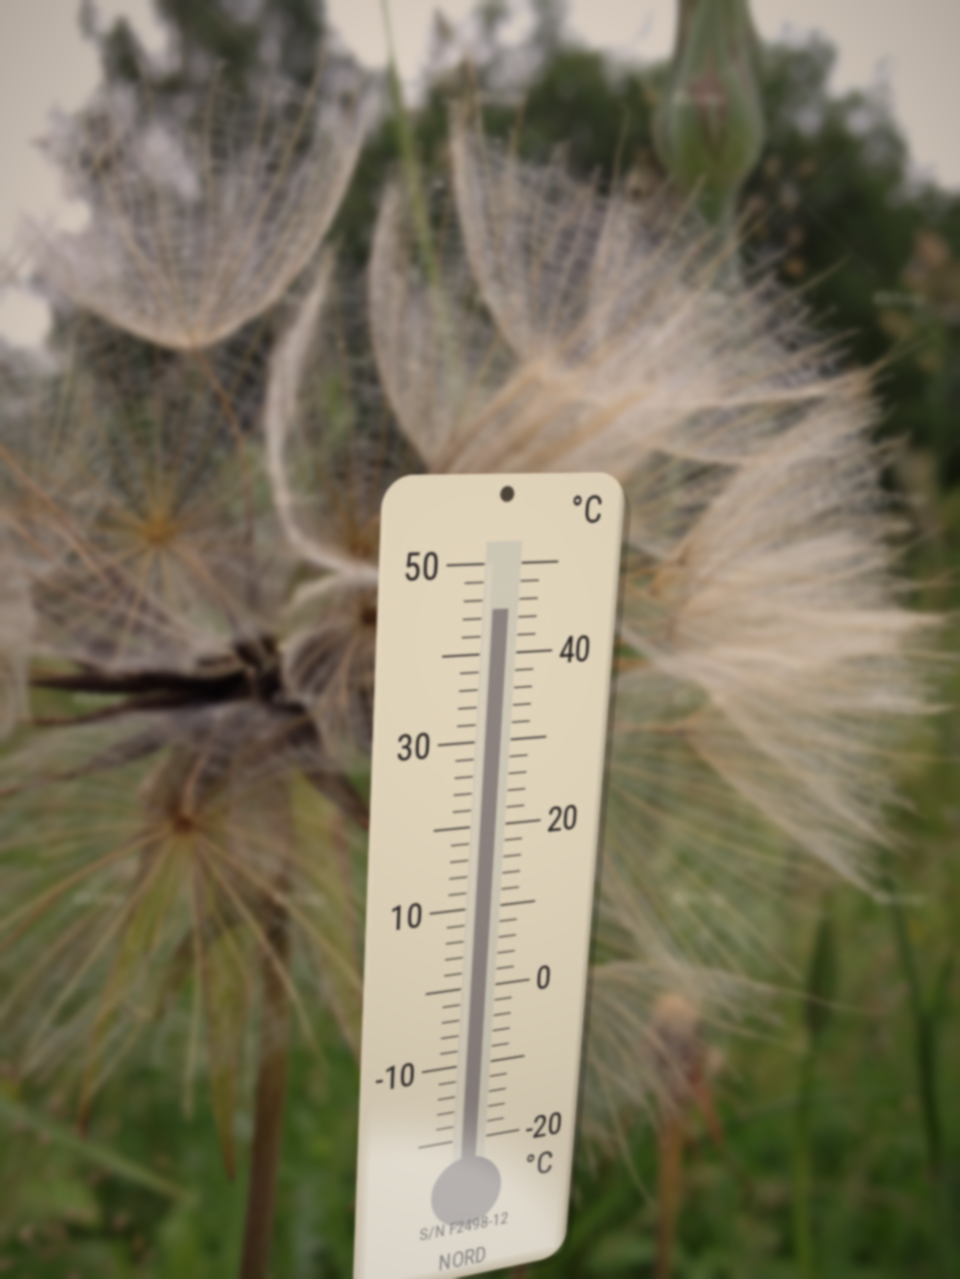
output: **45** °C
